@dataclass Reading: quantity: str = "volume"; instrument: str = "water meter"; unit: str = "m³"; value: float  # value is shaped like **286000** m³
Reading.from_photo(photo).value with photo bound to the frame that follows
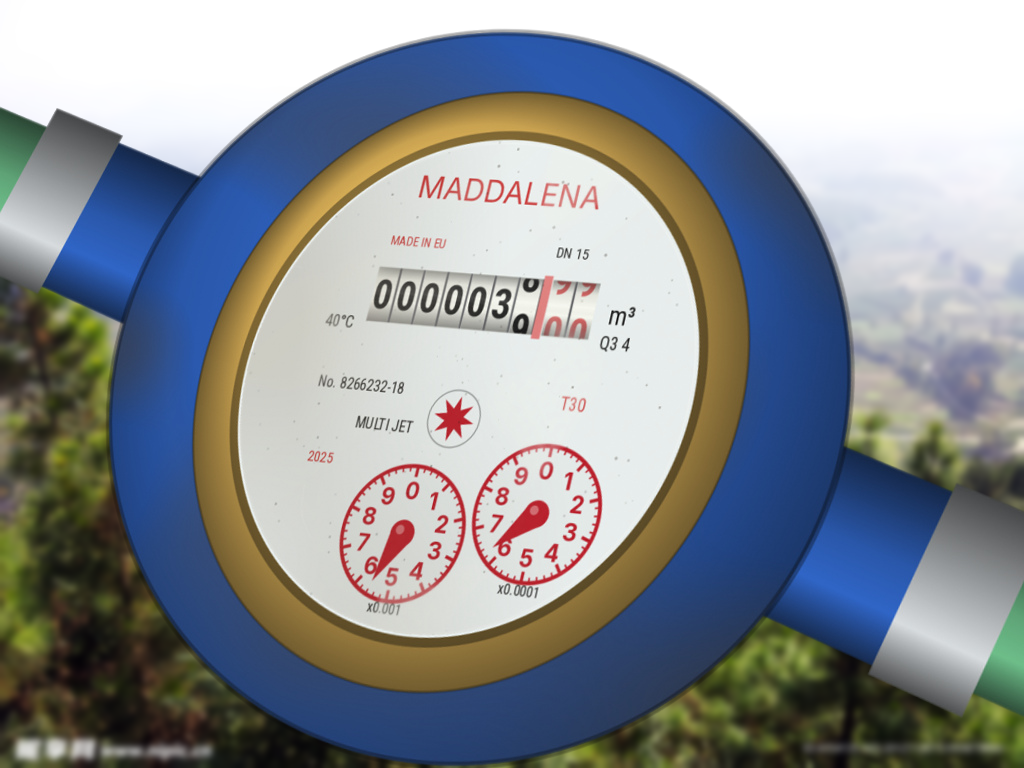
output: **38.9956** m³
